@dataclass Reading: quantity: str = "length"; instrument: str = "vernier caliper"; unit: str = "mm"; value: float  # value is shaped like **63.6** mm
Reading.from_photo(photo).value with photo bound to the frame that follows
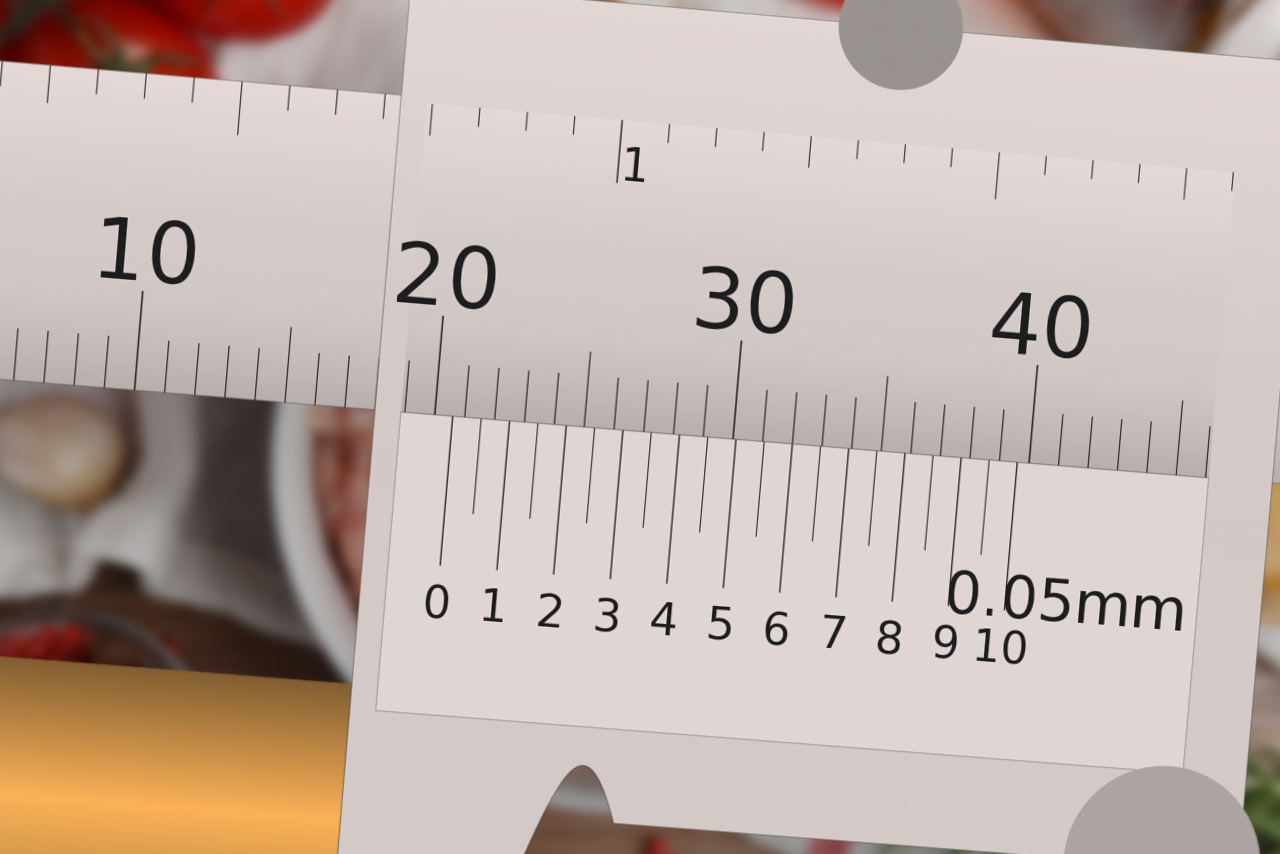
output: **20.60** mm
